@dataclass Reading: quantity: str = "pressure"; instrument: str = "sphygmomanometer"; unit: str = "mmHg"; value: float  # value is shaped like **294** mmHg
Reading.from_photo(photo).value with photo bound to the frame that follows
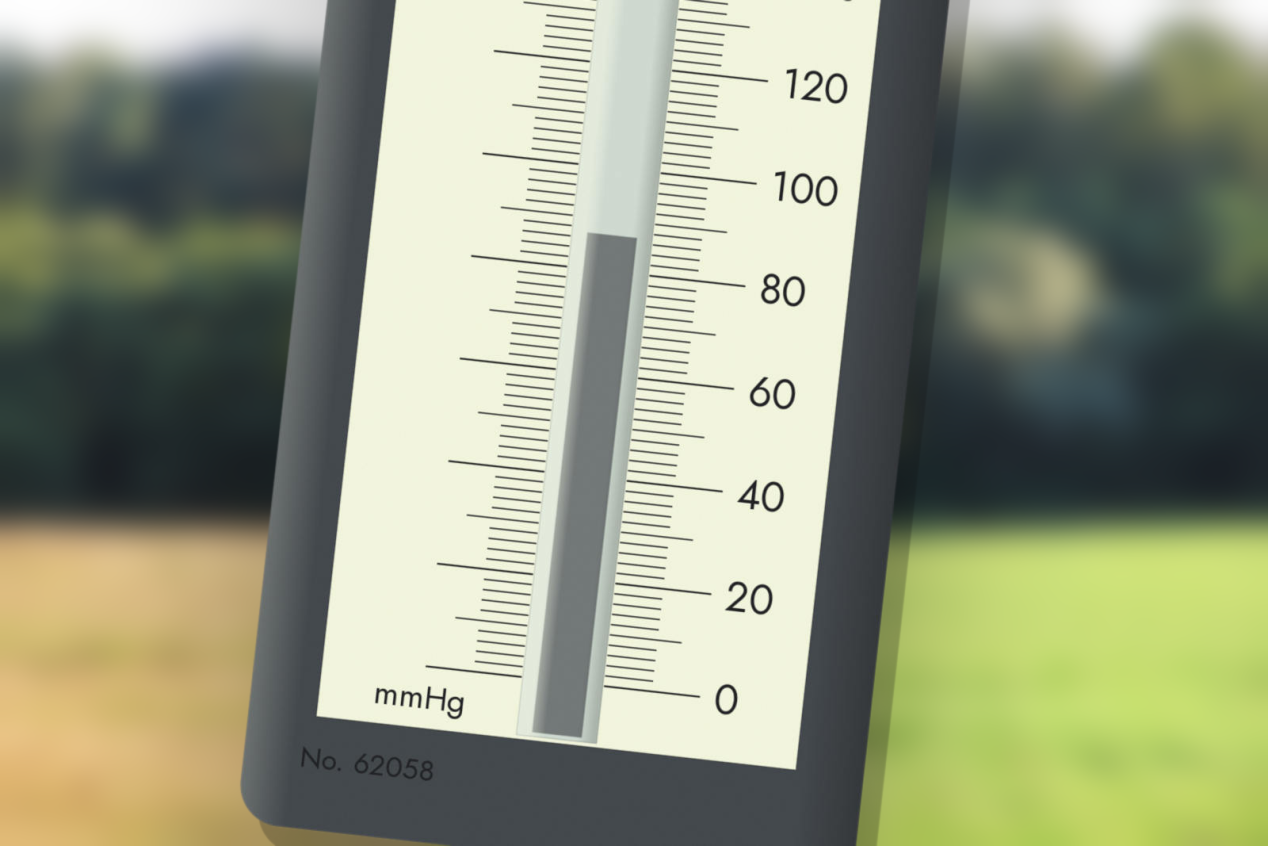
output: **87** mmHg
